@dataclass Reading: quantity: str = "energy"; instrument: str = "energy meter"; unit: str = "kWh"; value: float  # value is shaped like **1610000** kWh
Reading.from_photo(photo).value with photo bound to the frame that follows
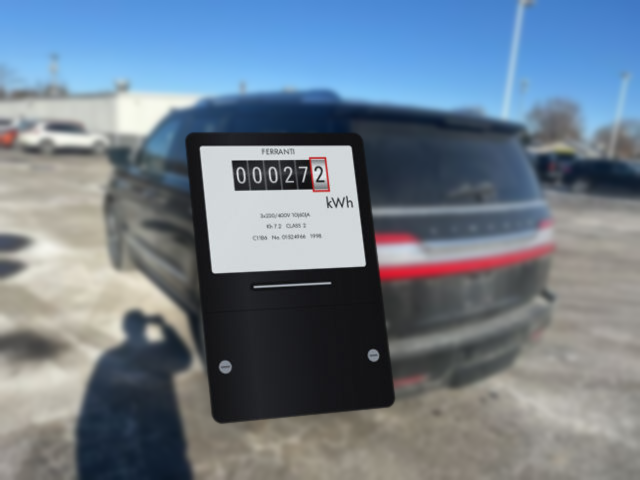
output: **27.2** kWh
